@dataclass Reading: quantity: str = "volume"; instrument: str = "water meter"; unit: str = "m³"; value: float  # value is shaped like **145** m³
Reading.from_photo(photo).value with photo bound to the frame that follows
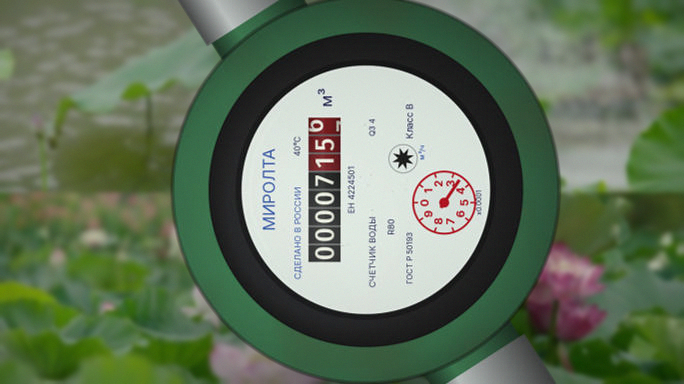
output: **7.1563** m³
